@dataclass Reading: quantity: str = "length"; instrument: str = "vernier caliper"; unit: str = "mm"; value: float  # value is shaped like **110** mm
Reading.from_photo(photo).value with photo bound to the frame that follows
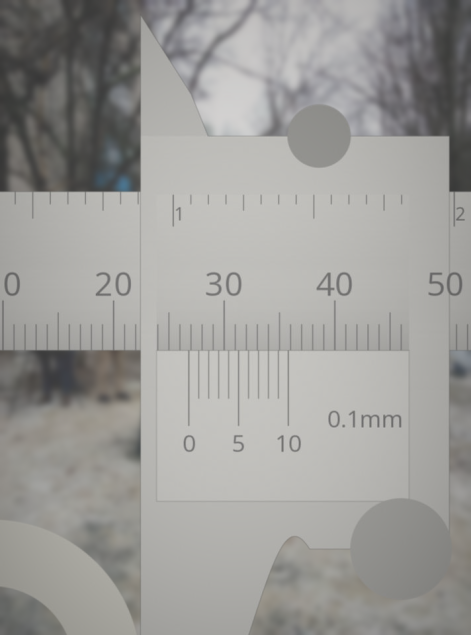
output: **26.8** mm
